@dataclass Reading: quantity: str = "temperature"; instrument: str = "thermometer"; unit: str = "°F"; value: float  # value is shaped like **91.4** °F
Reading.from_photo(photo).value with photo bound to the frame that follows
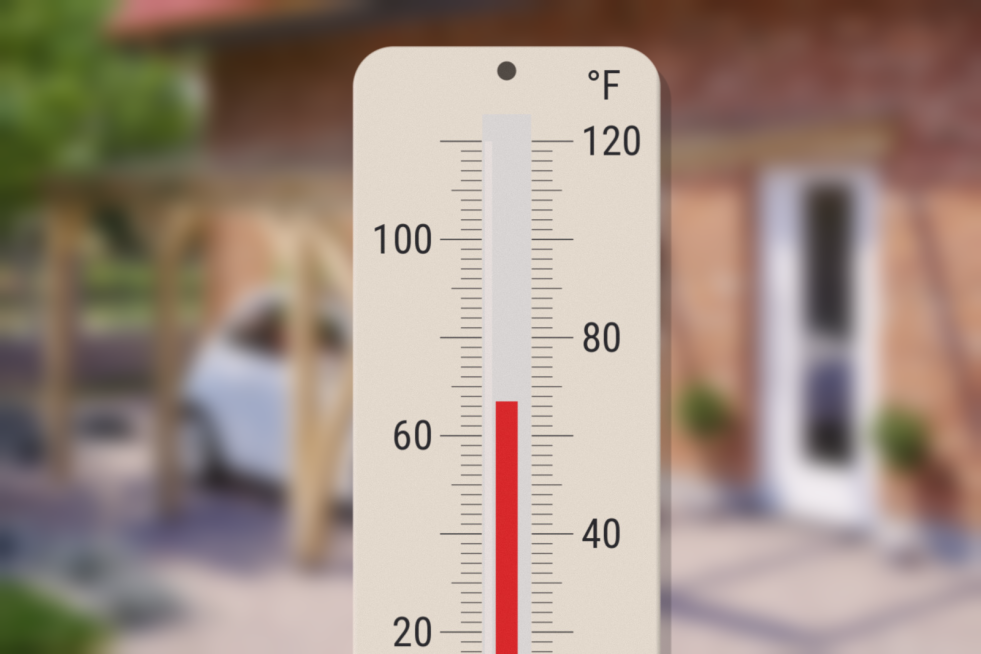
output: **67** °F
